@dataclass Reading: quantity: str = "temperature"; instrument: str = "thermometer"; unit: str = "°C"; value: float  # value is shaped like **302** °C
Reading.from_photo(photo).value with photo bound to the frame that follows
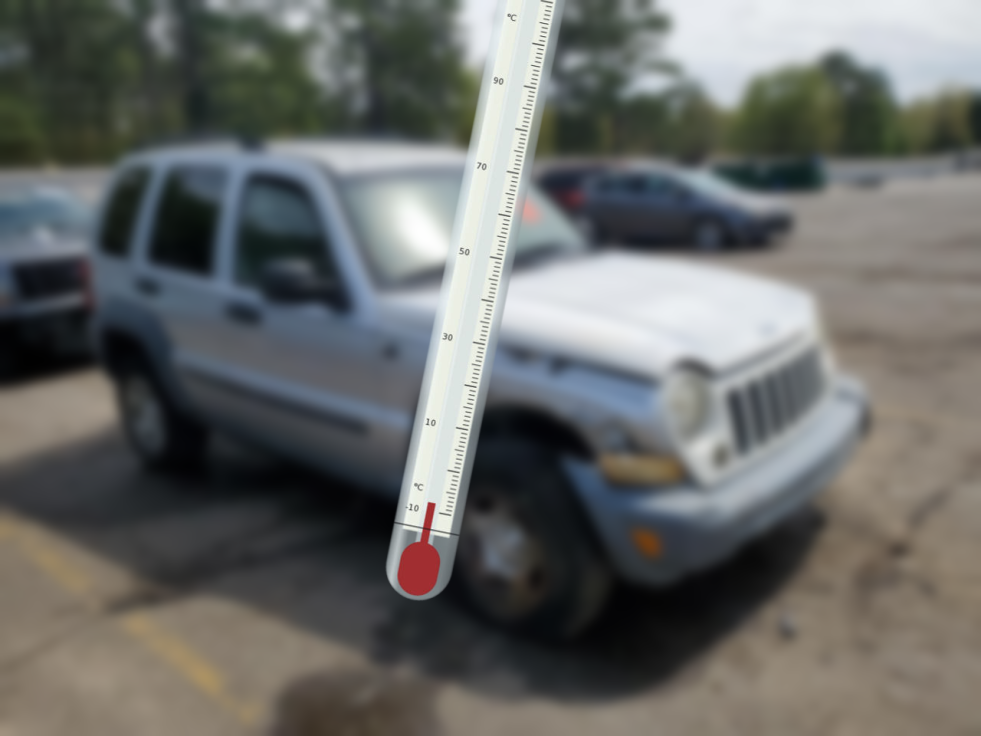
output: **-8** °C
